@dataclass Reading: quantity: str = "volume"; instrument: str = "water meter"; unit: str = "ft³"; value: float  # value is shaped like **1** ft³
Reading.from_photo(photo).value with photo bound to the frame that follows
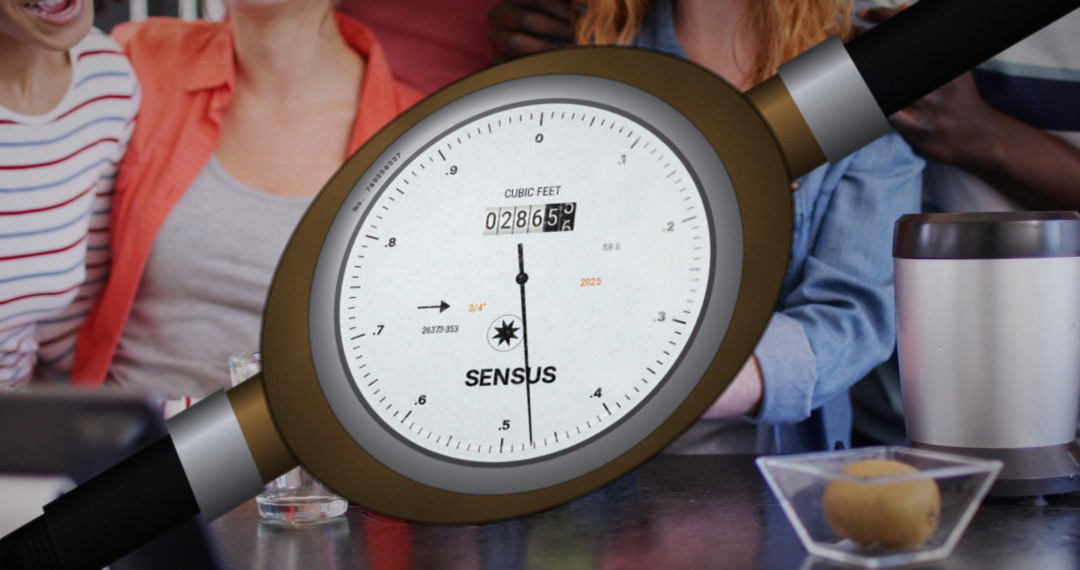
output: **28655.47** ft³
